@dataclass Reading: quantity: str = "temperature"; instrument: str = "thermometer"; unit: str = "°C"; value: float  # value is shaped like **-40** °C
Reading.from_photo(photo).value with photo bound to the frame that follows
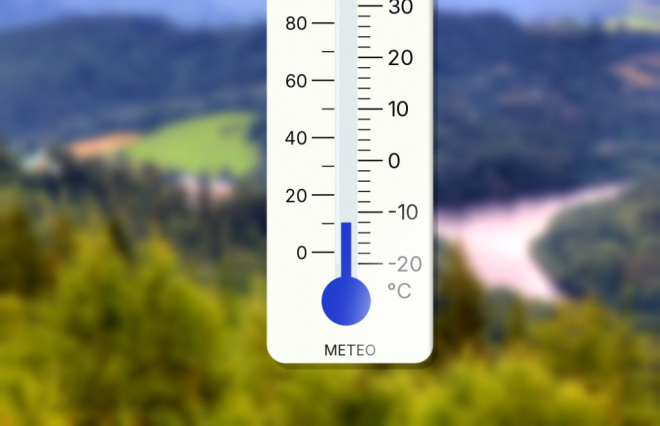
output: **-12** °C
